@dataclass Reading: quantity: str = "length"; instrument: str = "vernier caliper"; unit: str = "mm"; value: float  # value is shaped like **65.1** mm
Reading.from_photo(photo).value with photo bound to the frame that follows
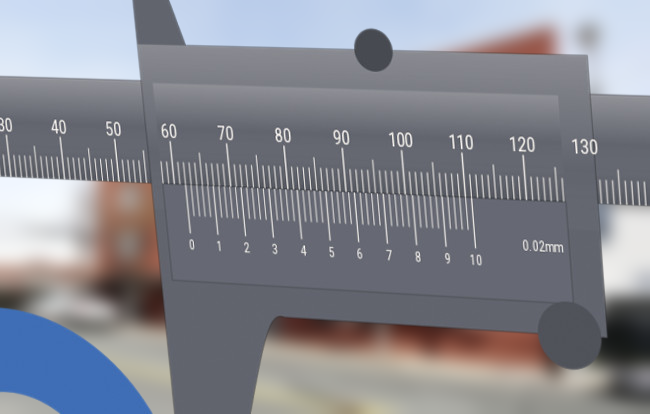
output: **62.0** mm
